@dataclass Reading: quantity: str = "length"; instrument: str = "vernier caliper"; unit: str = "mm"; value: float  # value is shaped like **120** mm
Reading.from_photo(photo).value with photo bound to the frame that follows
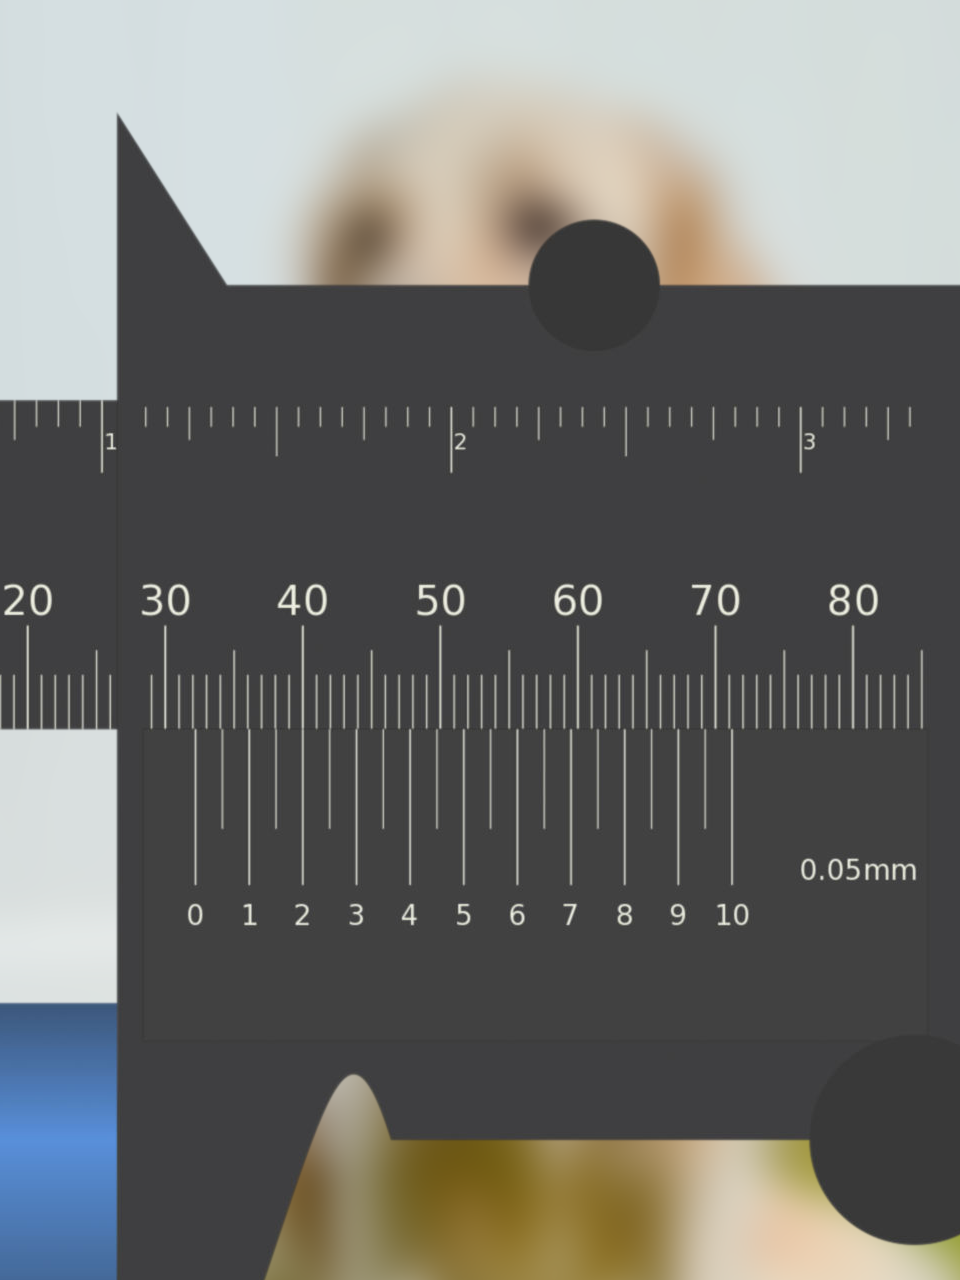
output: **32.2** mm
